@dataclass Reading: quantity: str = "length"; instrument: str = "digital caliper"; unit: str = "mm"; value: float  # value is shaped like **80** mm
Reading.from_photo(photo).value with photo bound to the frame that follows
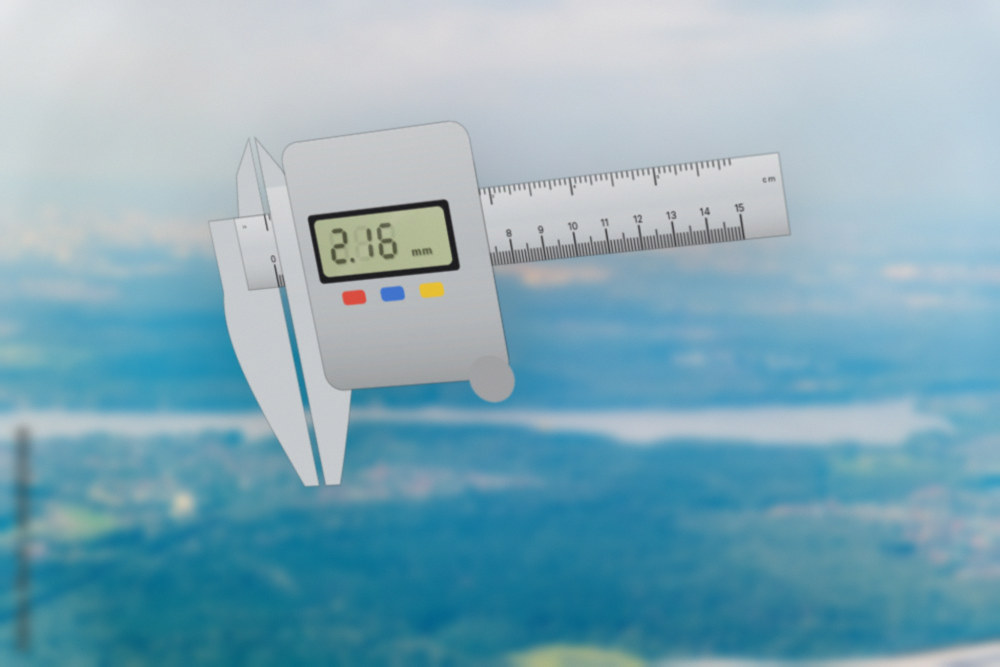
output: **2.16** mm
